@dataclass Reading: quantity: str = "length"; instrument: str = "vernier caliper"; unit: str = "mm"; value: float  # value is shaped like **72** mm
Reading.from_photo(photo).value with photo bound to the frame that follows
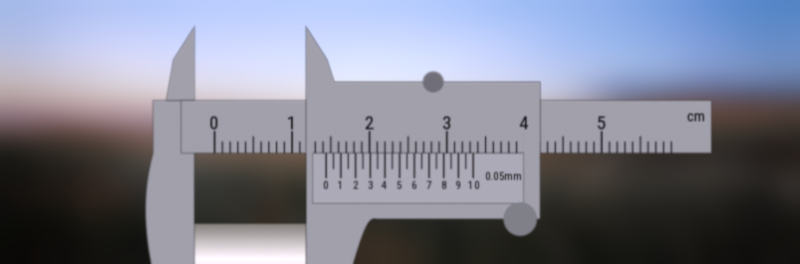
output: **14.4** mm
